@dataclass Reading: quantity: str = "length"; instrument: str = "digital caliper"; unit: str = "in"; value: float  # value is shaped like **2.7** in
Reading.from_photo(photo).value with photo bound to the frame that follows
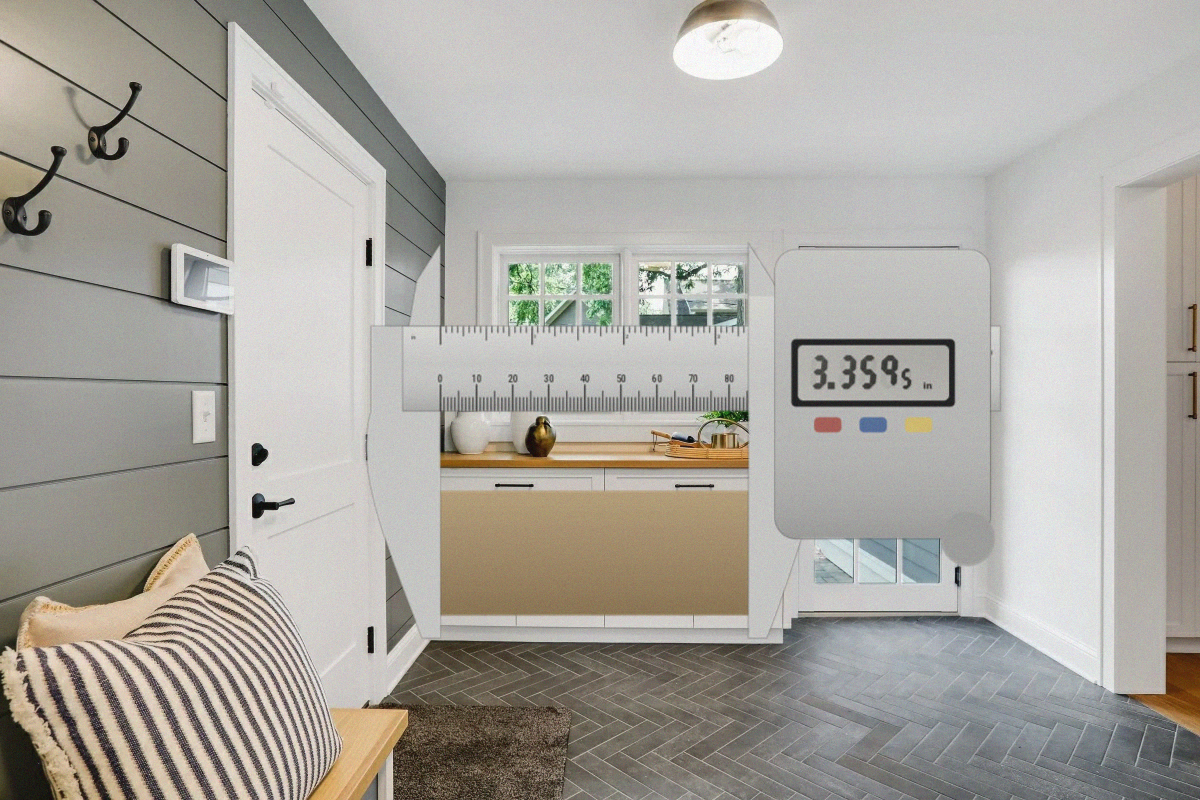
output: **3.3595** in
